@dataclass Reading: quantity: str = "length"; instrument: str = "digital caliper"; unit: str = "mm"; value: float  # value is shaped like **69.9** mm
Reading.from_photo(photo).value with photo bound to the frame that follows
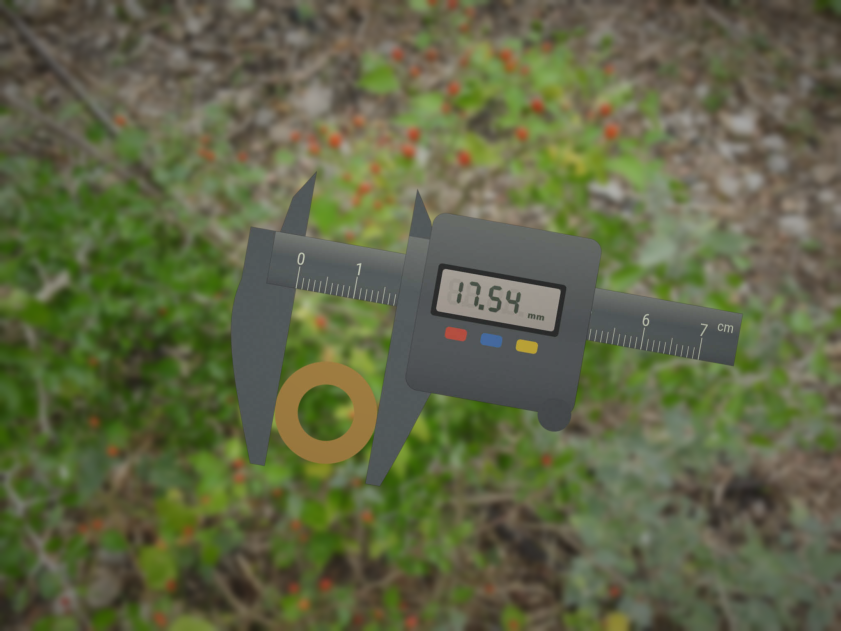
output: **17.54** mm
